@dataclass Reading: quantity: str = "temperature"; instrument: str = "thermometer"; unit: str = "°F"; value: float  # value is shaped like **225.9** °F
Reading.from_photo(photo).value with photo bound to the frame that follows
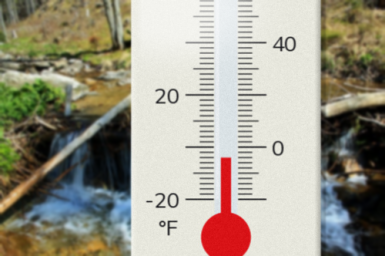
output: **-4** °F
